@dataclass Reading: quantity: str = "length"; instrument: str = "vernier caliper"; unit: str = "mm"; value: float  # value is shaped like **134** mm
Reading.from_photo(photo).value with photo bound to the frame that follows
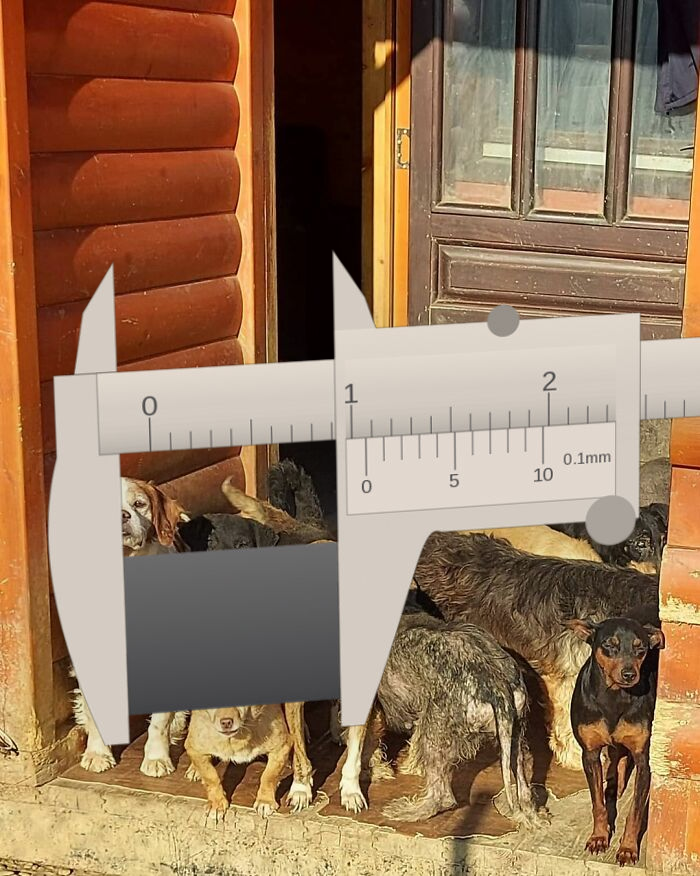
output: **10.7** mm
